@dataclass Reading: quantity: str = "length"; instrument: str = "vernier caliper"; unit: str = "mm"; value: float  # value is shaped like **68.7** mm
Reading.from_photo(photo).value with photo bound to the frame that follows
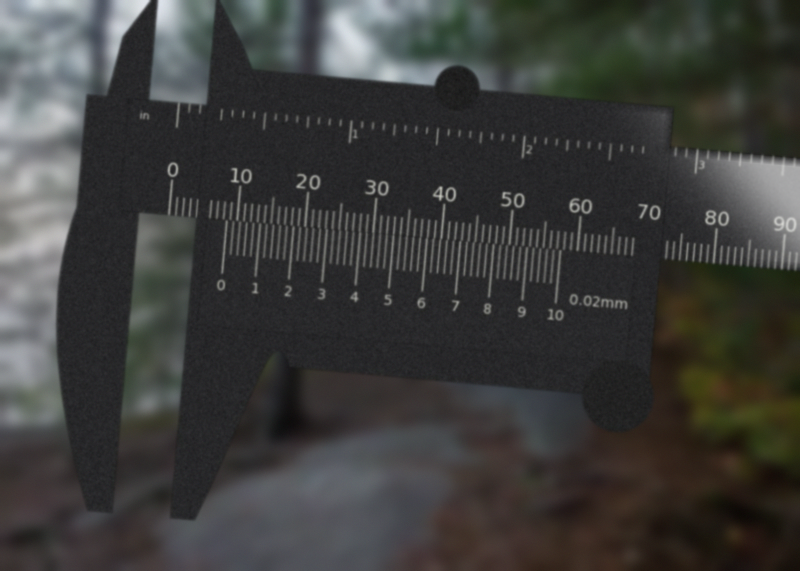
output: **8.5** mm
